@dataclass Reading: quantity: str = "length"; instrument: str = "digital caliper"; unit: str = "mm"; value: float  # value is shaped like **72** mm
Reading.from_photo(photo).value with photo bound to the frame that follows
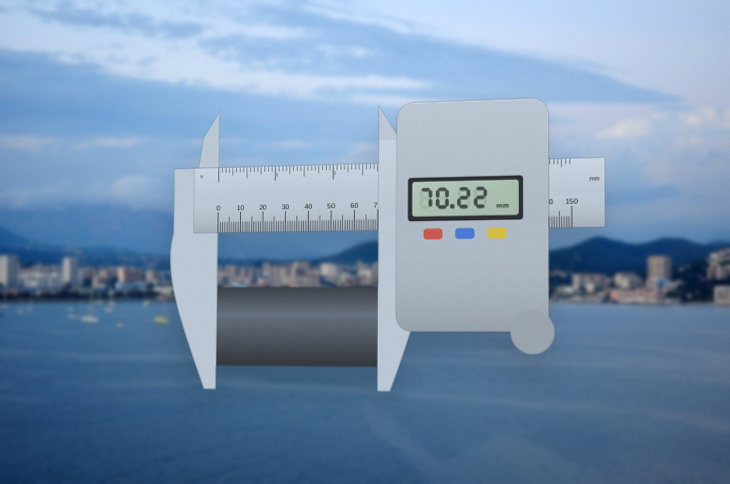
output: **70.22** mm
